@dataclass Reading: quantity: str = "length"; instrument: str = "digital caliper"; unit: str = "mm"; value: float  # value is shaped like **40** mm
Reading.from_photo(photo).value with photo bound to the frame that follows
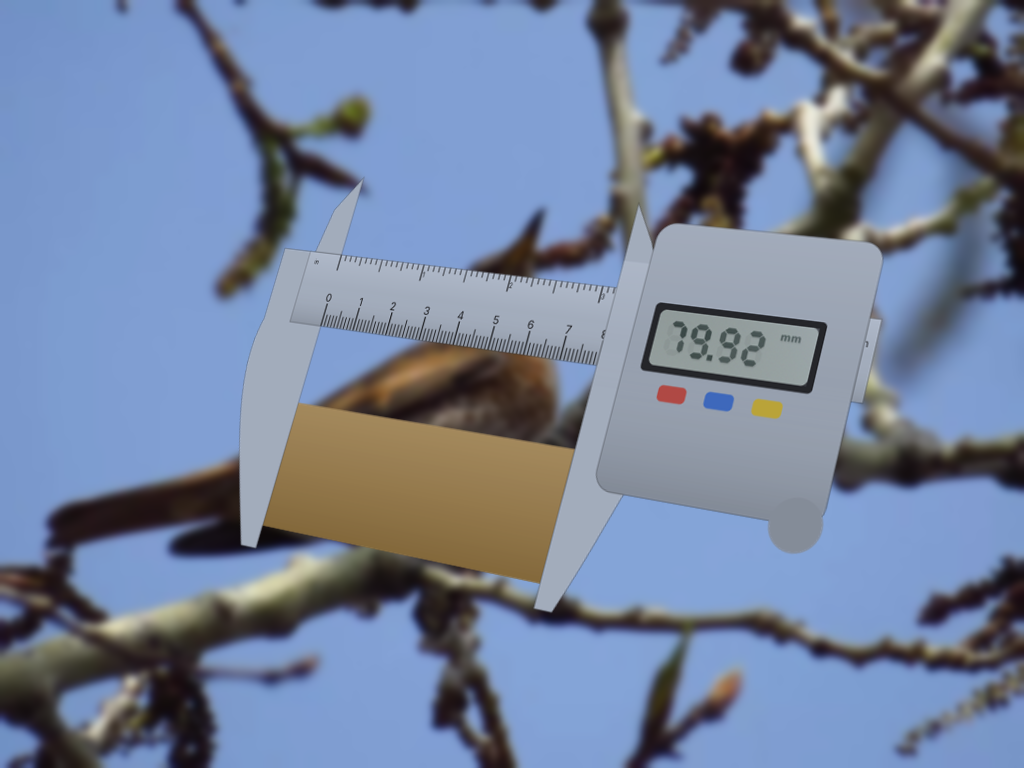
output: **79.92** mm
